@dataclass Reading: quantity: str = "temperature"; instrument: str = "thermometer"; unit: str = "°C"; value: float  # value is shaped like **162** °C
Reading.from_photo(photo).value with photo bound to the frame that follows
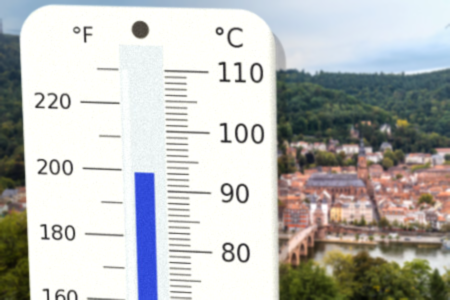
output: **93** °C
